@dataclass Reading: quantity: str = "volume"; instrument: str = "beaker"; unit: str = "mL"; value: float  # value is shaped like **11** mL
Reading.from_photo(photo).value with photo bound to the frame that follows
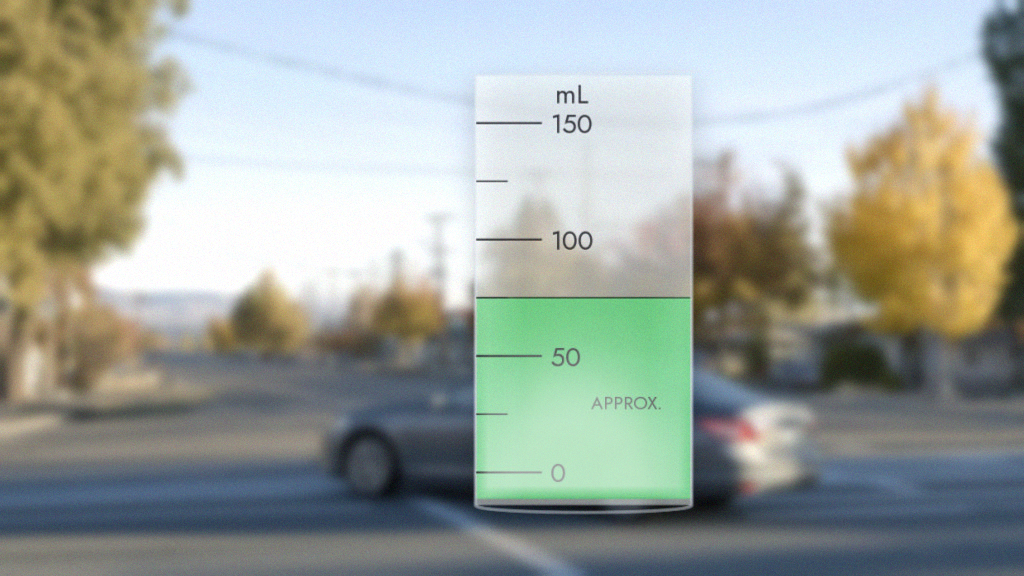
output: **75** mL
